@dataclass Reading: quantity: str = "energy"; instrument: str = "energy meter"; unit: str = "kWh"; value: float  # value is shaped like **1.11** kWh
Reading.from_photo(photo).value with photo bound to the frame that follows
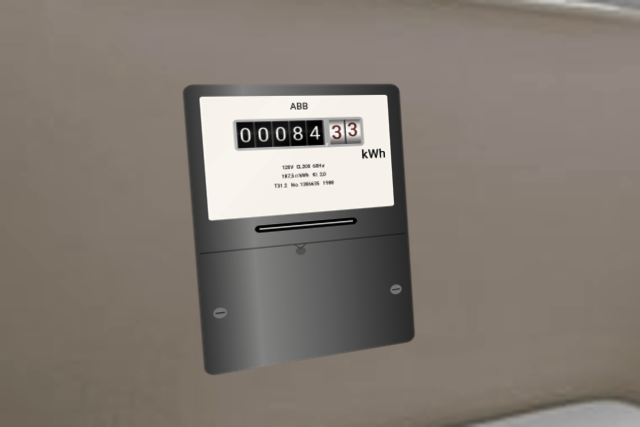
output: **84.33** kWh
